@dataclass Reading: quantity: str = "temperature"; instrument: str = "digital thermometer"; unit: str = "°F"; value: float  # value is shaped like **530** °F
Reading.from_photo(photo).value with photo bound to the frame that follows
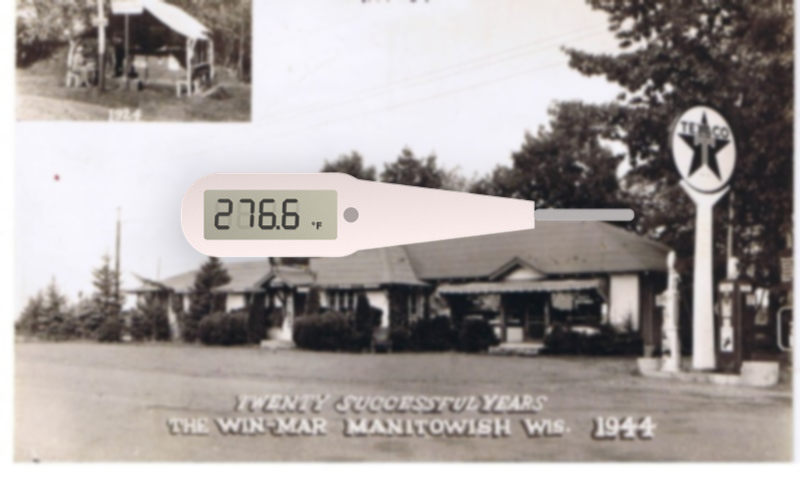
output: **276.6** °F
